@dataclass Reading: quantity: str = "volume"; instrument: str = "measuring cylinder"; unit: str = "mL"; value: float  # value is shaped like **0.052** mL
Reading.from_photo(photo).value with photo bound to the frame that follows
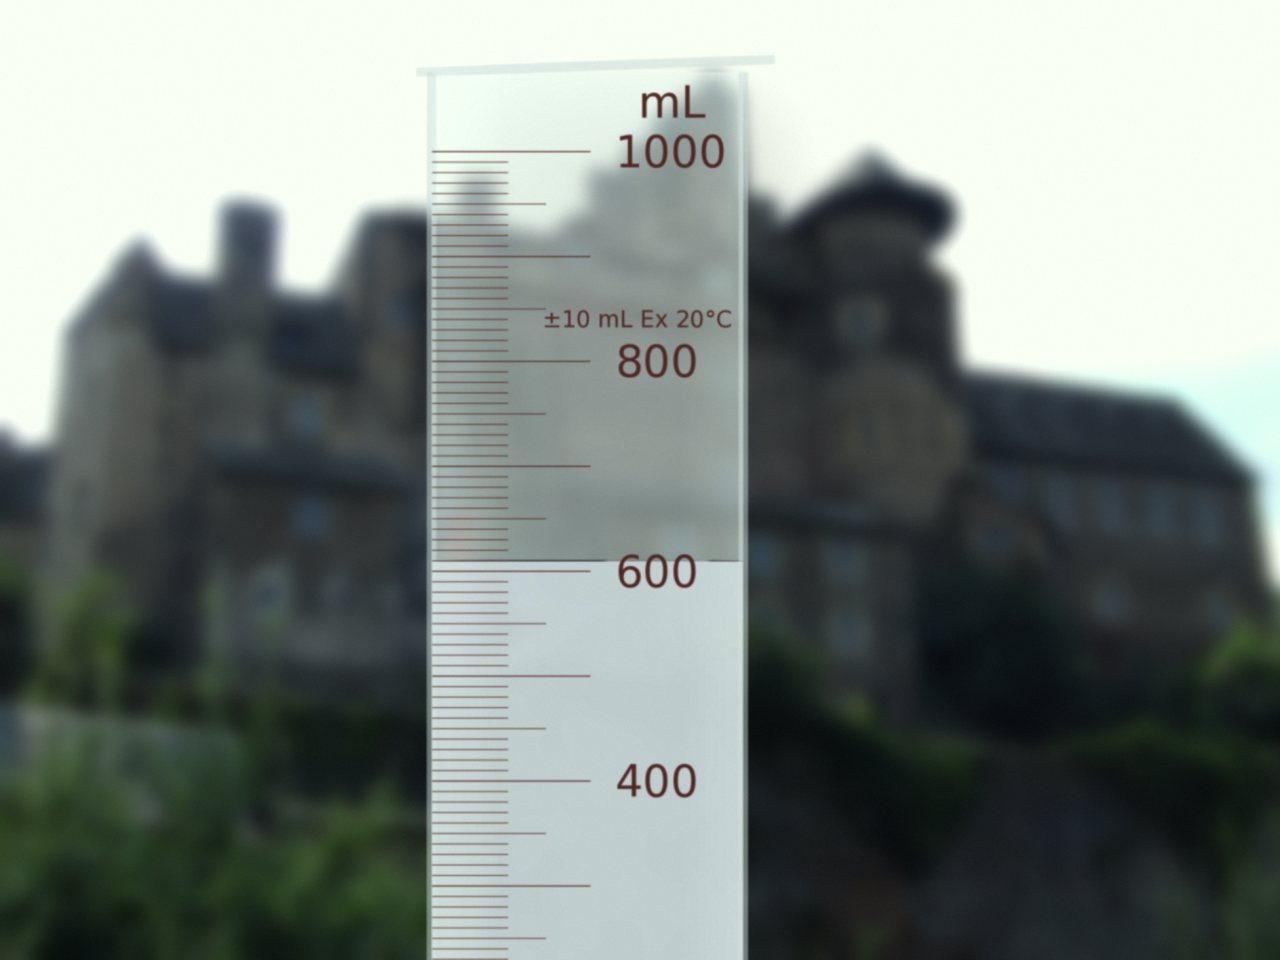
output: **610** mL
